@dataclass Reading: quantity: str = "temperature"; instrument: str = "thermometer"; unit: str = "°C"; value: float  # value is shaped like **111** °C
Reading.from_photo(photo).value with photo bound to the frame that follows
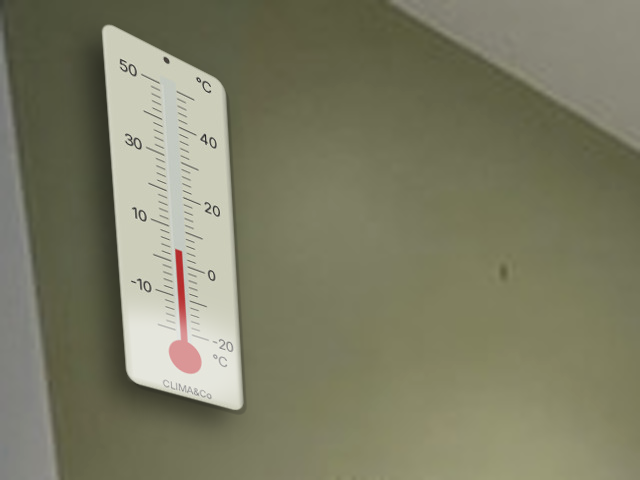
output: **4** °C
